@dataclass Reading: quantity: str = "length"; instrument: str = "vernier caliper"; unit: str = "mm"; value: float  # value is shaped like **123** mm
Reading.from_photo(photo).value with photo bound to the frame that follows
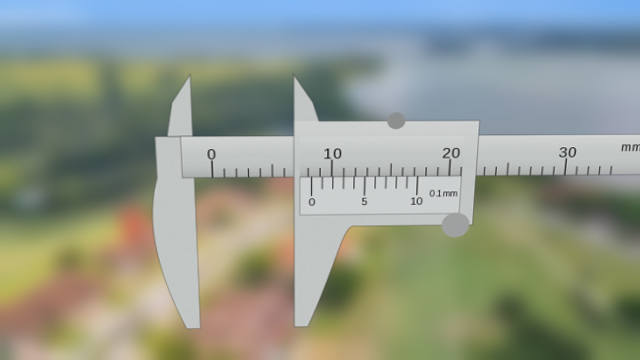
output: **8.3** mm
